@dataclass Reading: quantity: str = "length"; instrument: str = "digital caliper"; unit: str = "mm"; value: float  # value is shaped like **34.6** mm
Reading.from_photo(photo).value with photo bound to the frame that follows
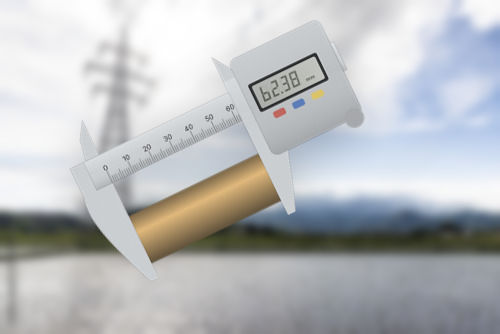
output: **62.38** mm
